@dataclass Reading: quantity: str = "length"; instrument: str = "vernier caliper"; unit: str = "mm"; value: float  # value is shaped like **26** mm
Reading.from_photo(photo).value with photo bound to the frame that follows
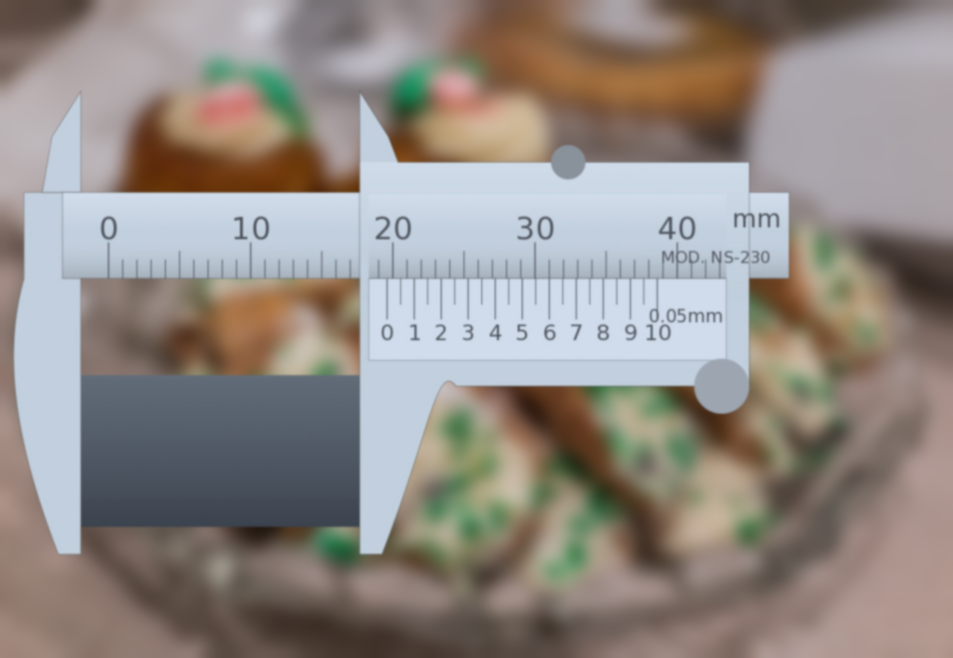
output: **19.6** mm
